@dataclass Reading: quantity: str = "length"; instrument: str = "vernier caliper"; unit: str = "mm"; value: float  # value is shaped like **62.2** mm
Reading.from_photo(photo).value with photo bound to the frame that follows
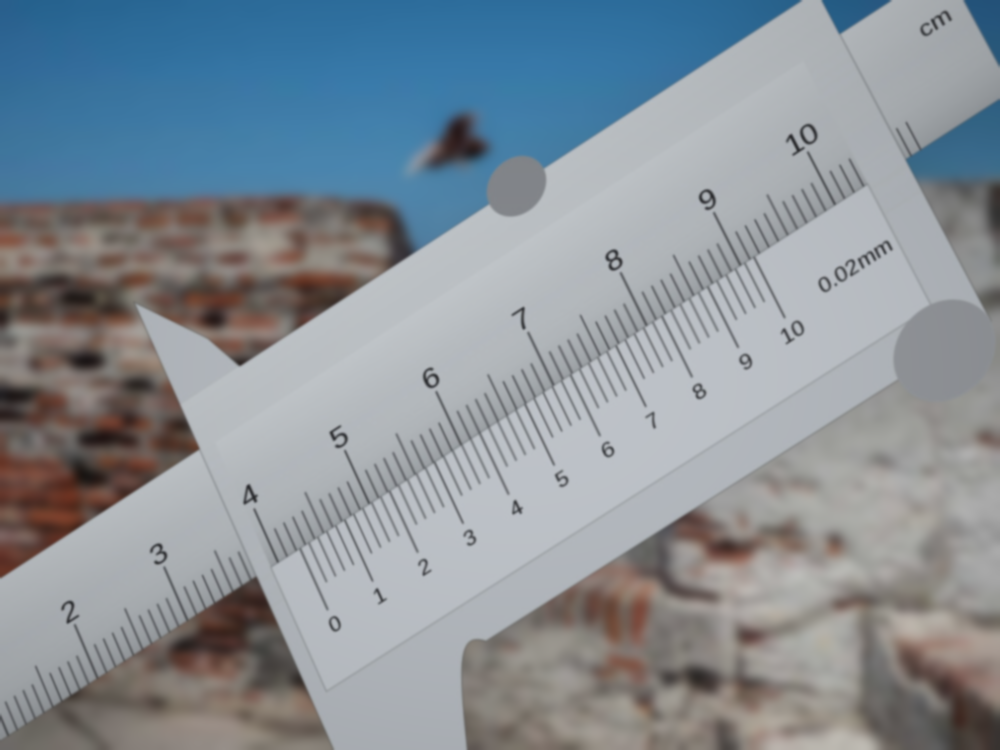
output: **42.4** mm
